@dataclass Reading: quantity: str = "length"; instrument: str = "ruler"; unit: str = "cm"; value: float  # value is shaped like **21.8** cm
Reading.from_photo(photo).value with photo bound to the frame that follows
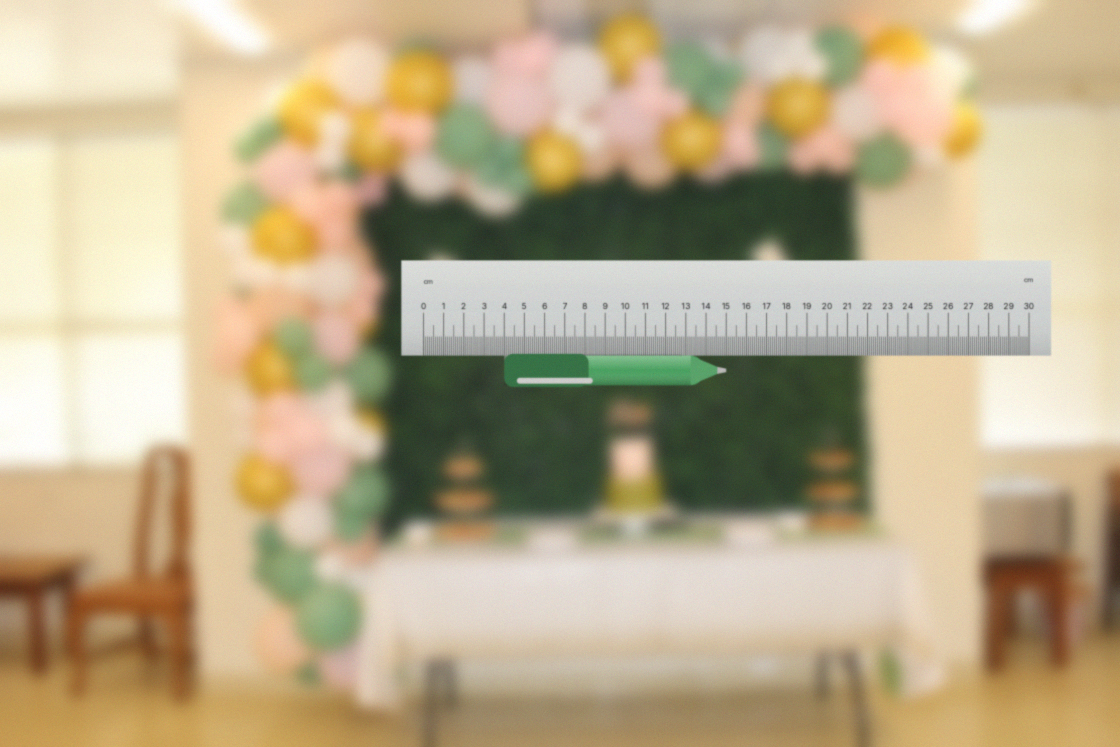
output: **11** cm
